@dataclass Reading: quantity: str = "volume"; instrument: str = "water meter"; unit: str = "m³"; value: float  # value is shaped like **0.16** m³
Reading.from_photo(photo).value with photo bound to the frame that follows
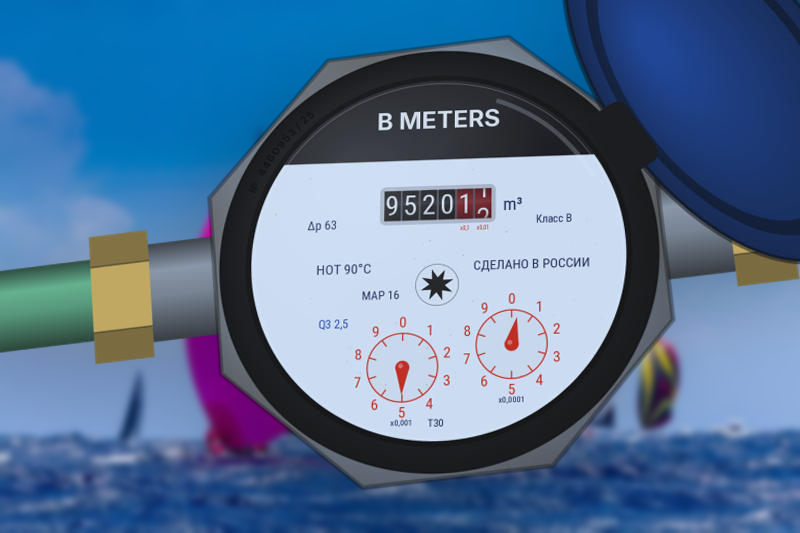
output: **9520.1150** m³
